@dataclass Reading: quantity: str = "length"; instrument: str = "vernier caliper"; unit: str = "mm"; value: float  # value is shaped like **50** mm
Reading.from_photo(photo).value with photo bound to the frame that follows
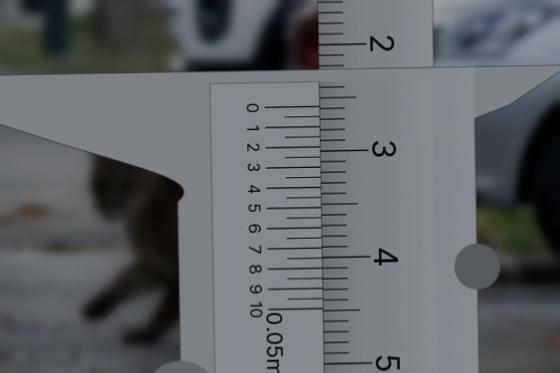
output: **25.8** mm
